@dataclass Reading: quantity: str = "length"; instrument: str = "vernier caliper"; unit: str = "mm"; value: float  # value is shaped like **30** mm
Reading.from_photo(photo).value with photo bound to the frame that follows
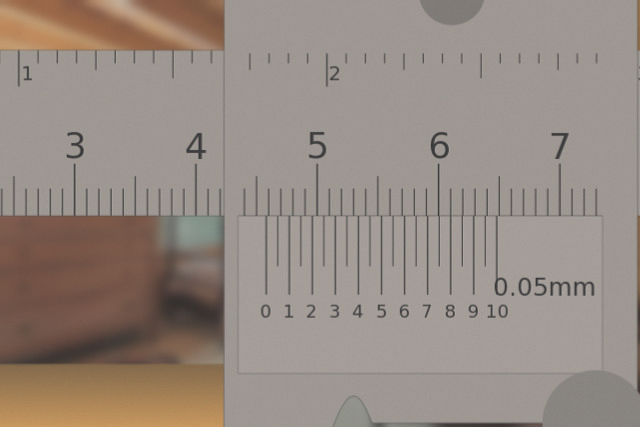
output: **45.8** mm
